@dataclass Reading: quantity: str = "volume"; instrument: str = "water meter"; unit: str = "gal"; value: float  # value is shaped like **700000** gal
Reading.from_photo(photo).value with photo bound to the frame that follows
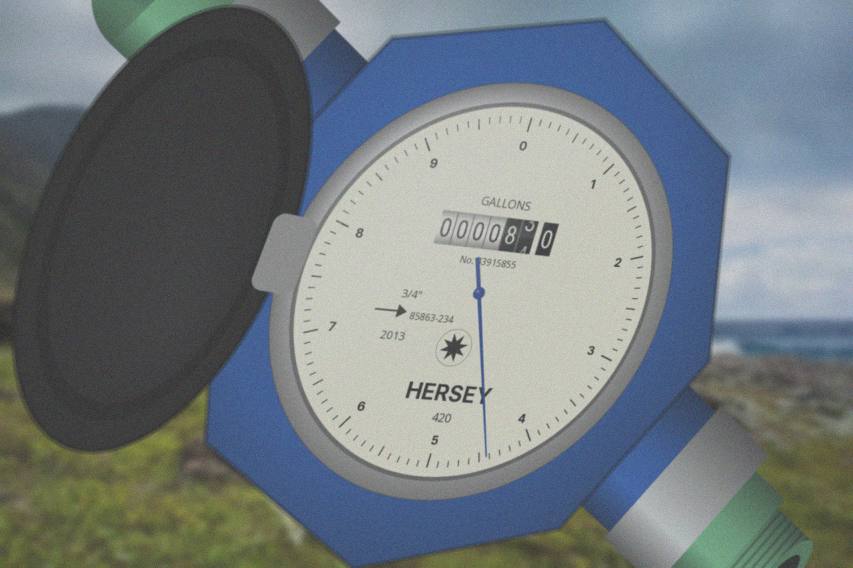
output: **834.4** gal
